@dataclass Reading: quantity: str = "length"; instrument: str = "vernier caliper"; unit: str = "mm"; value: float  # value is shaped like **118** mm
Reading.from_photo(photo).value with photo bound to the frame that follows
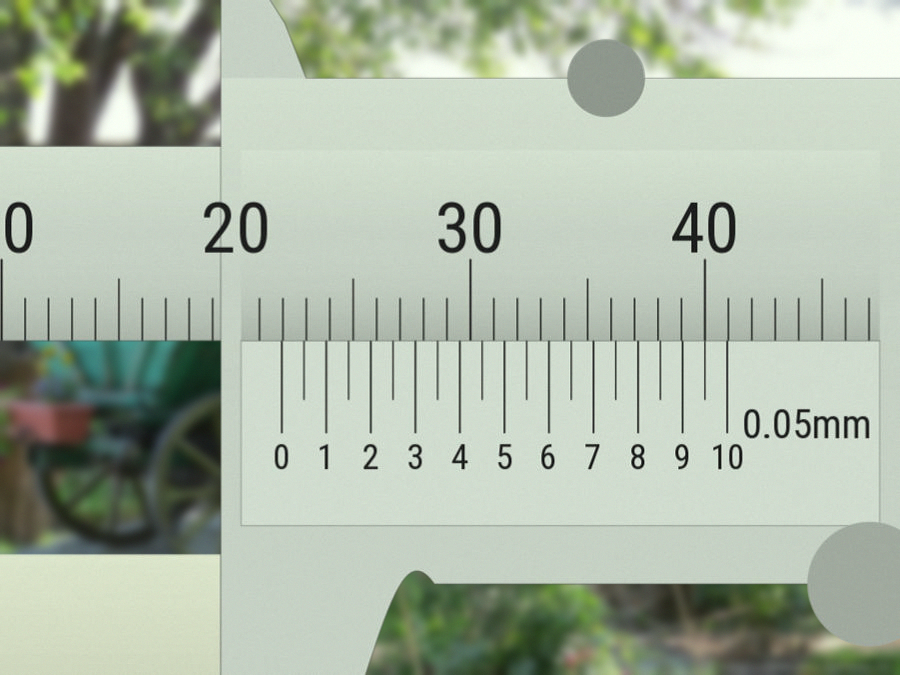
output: **21.95** mm
